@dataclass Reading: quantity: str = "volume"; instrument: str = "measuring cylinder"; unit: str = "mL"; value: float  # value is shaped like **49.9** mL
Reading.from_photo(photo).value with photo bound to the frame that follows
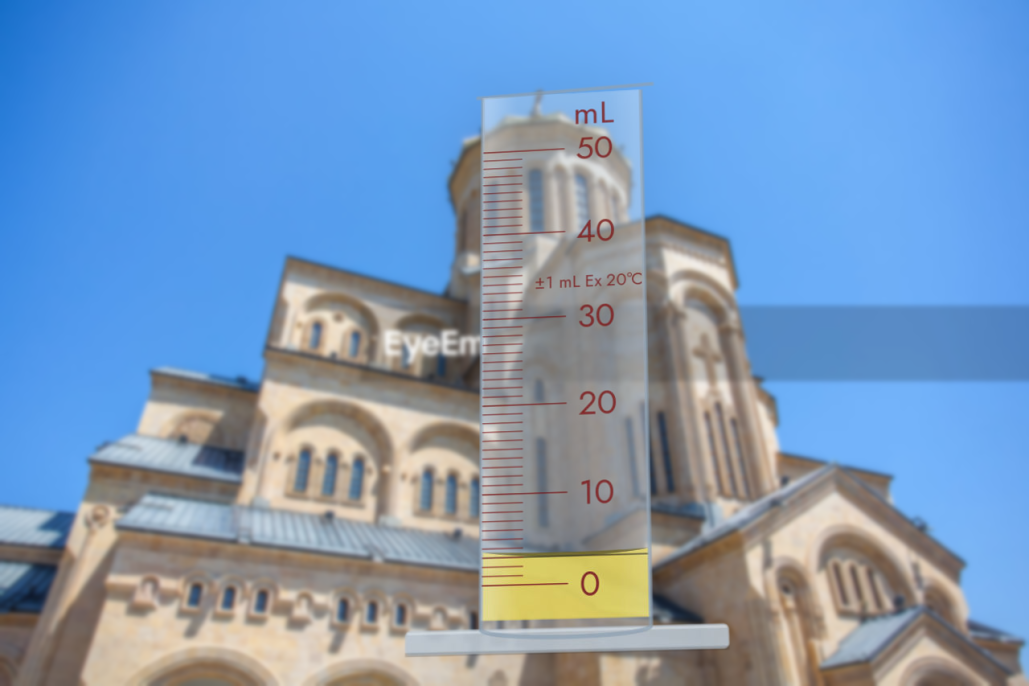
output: **3** mL
